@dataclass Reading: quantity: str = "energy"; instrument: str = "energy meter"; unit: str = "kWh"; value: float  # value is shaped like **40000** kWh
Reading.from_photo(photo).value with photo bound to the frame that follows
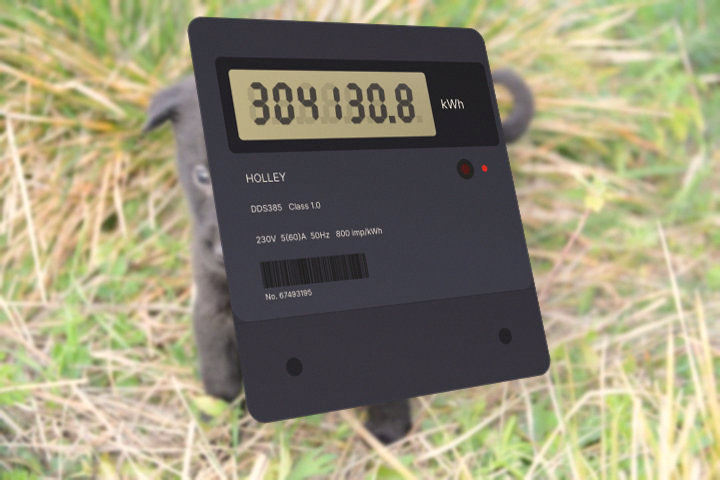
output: **304130.8** kWh
